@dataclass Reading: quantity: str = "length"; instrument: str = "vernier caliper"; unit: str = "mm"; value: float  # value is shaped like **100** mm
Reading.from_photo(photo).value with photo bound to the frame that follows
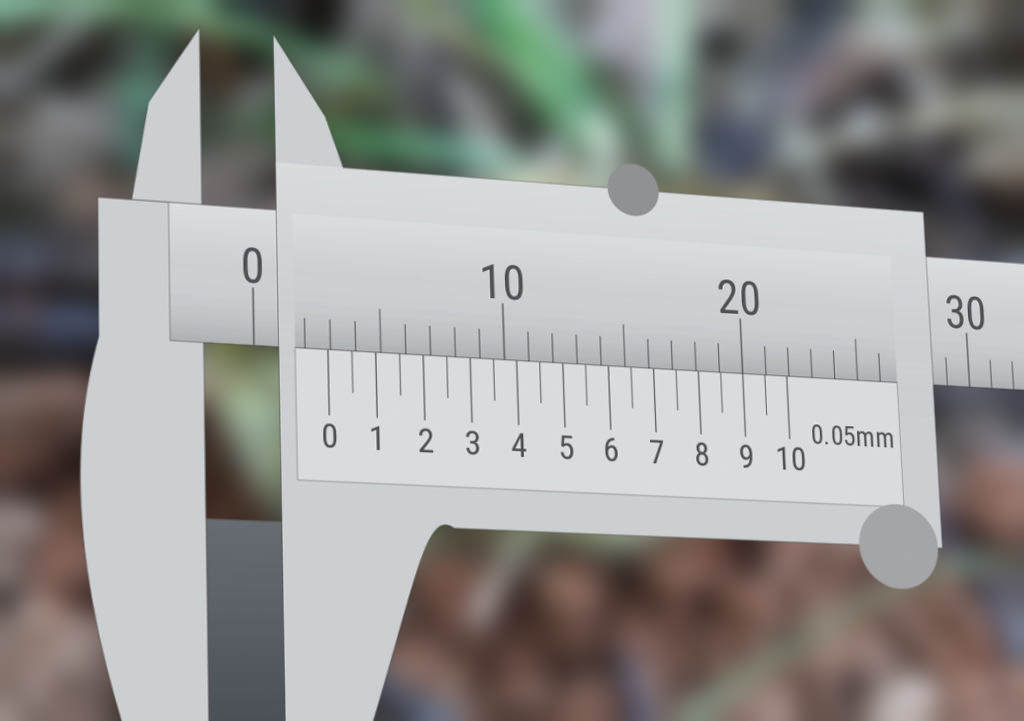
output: **2.9** mm
